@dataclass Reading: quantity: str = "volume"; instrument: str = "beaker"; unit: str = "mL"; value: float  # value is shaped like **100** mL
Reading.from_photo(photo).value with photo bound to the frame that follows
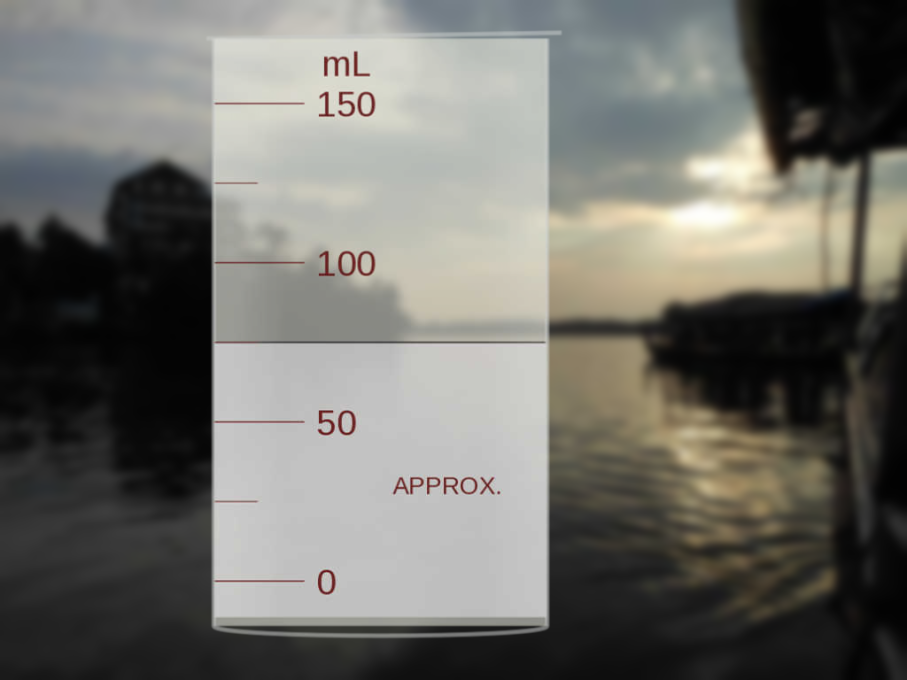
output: **75** mL
